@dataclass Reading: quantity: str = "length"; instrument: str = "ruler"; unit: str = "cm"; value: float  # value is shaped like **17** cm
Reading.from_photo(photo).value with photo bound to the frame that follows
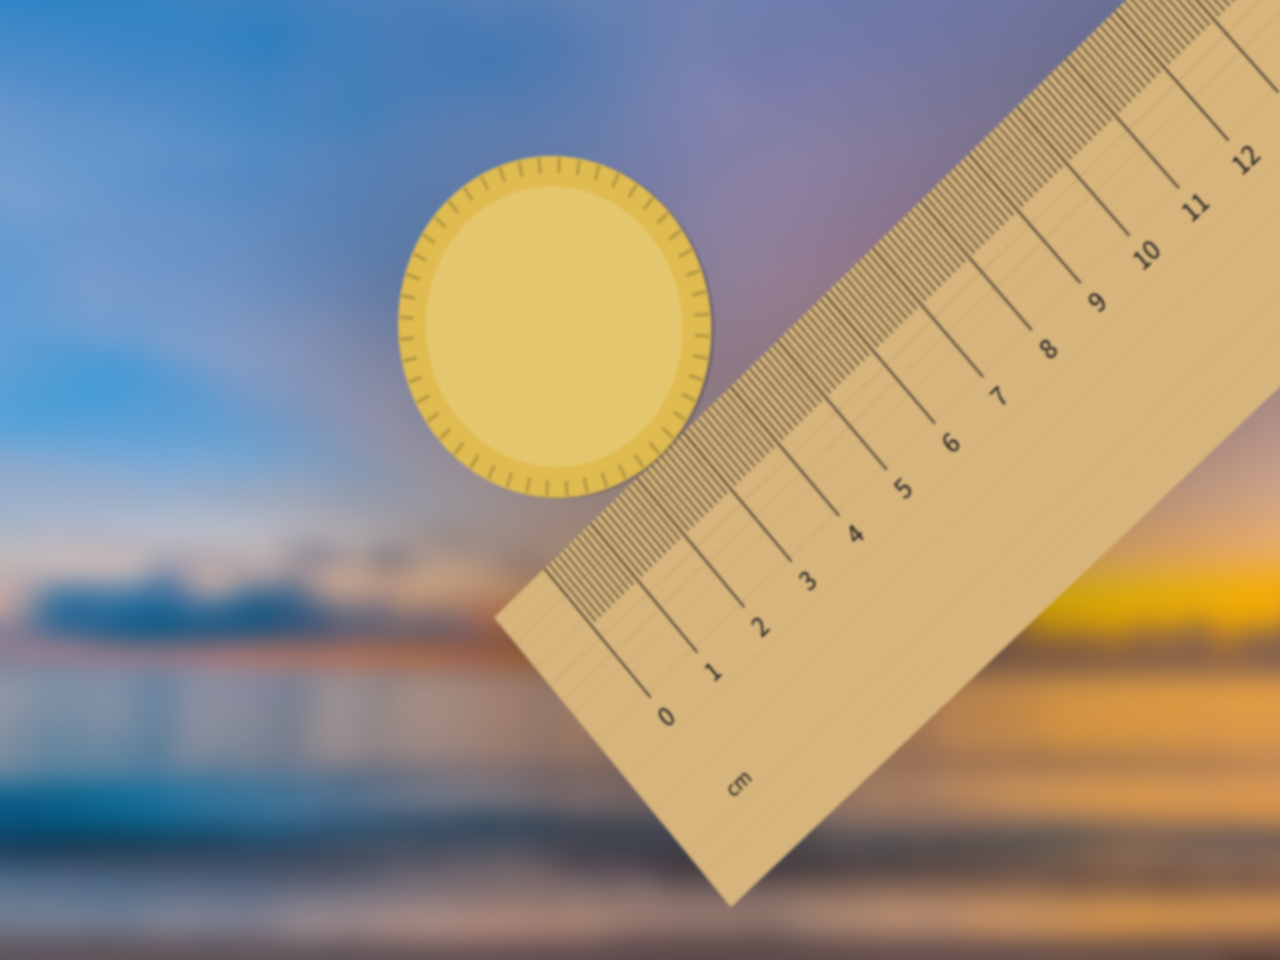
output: **5** cm
